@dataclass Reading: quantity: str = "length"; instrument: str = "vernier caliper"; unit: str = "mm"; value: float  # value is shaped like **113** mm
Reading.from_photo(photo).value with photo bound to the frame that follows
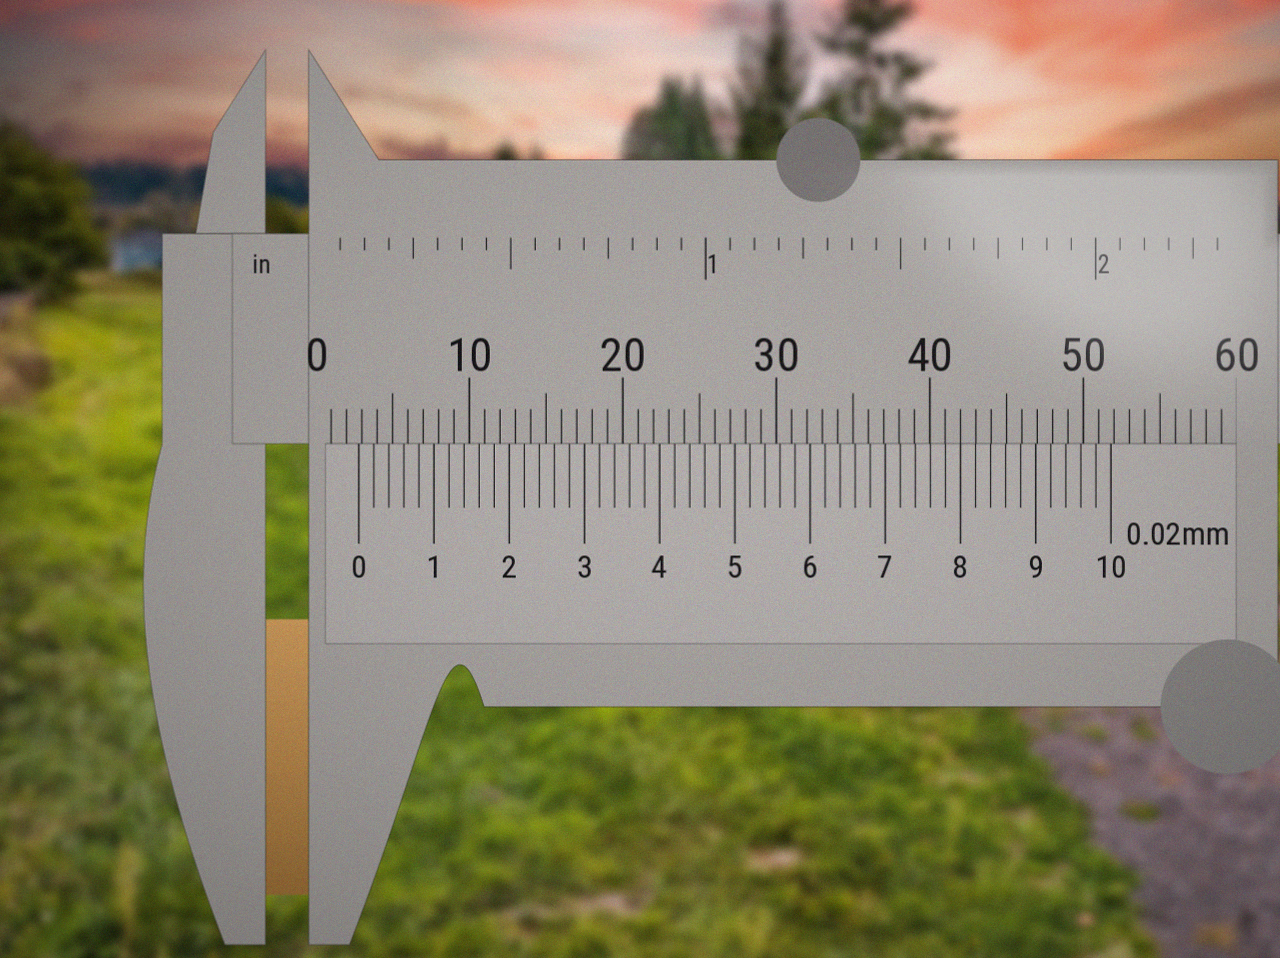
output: **2.8** mm
